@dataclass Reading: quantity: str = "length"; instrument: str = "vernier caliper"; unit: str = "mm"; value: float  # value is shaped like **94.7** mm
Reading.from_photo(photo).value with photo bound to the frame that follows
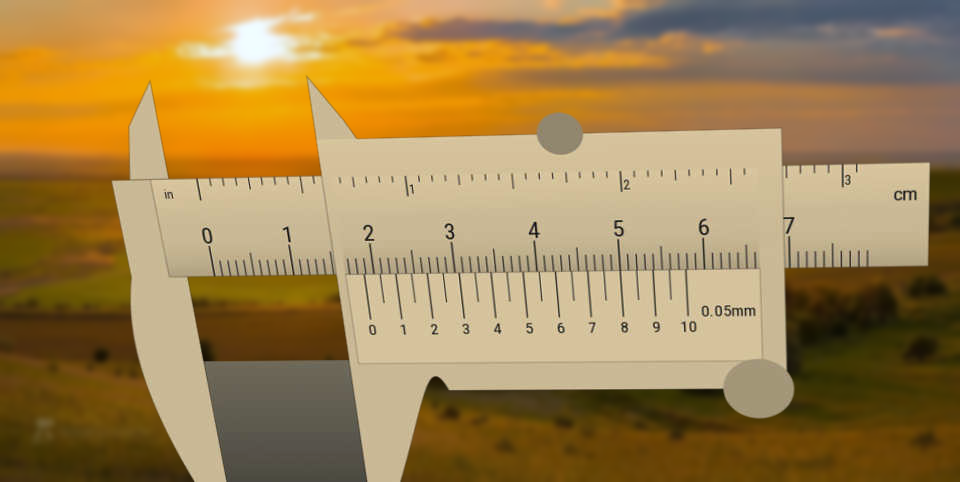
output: **18.8** mm
